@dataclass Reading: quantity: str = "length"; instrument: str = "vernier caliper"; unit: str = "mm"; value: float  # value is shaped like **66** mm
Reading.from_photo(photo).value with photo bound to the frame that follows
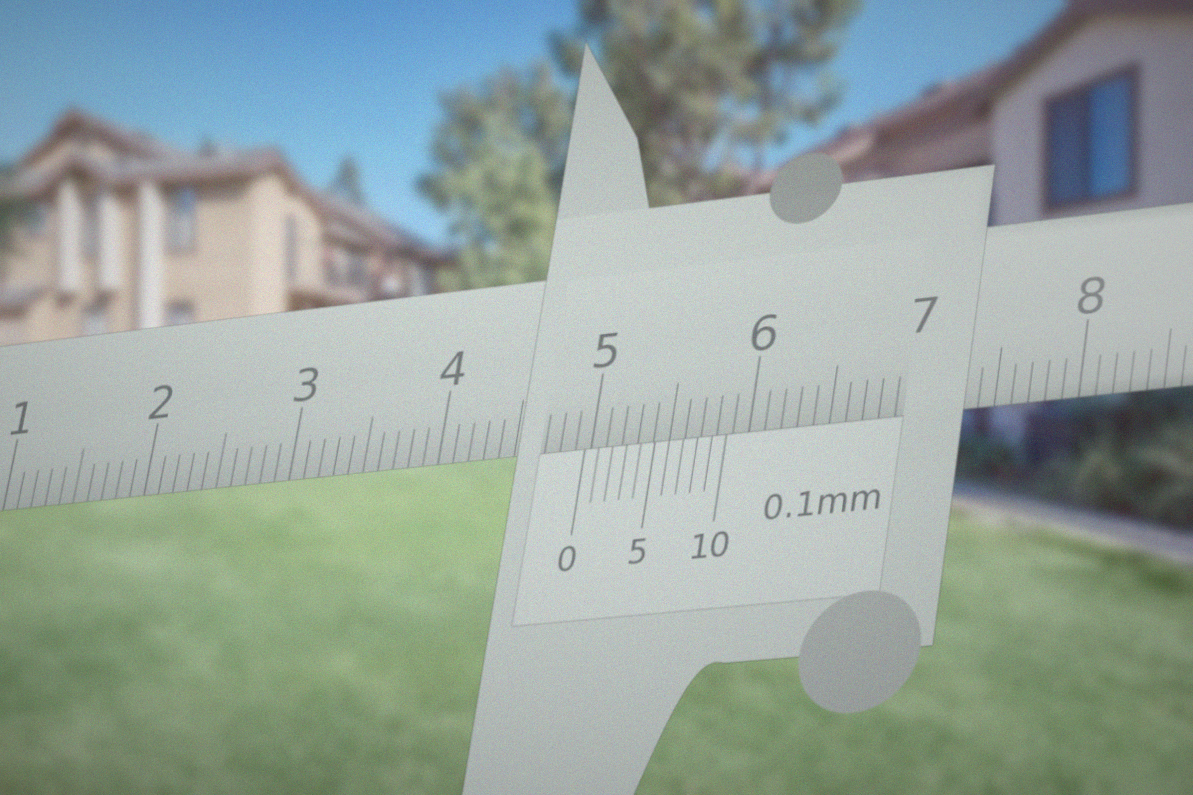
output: **49.6** mm
